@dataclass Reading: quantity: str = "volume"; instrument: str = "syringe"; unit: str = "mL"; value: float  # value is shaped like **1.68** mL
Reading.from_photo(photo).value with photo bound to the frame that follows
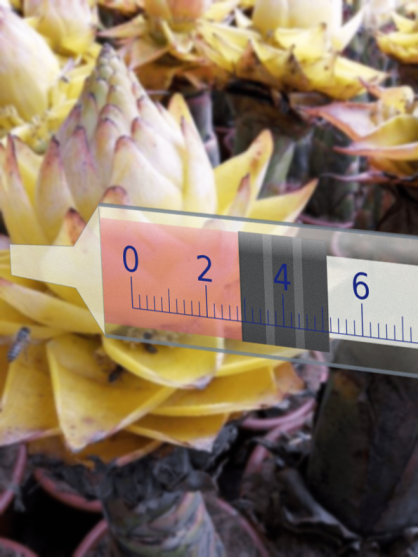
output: **2.9** mL
